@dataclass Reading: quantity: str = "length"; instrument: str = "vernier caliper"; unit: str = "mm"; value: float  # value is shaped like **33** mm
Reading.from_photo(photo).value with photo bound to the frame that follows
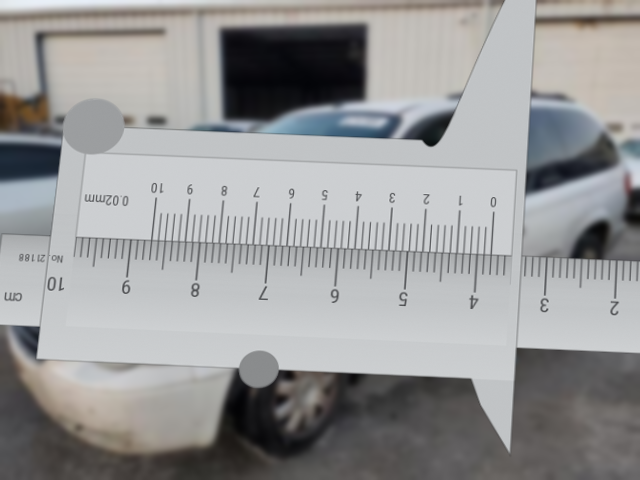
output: **38.0** mm
